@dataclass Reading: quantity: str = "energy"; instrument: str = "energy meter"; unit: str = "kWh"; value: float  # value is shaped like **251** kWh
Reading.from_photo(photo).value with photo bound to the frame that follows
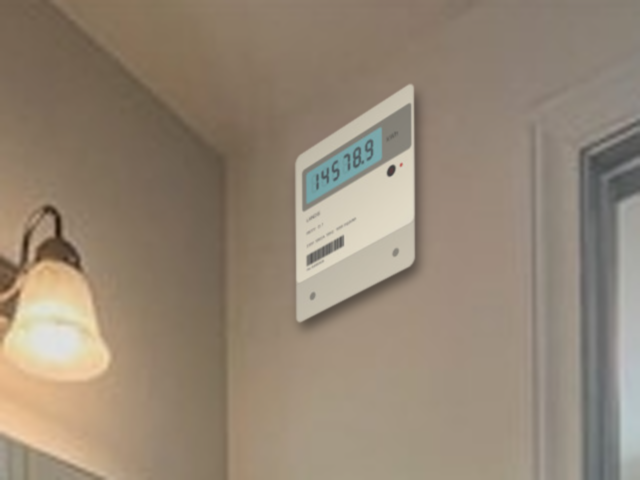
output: **14578.9** kWh
